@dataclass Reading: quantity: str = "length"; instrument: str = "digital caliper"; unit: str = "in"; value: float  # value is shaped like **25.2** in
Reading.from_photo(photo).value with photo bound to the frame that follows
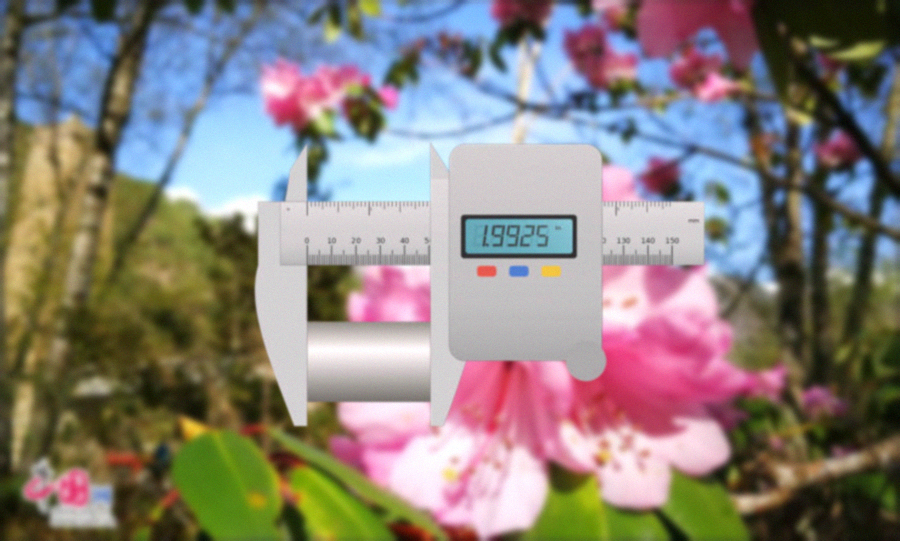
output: **1.9925** in
